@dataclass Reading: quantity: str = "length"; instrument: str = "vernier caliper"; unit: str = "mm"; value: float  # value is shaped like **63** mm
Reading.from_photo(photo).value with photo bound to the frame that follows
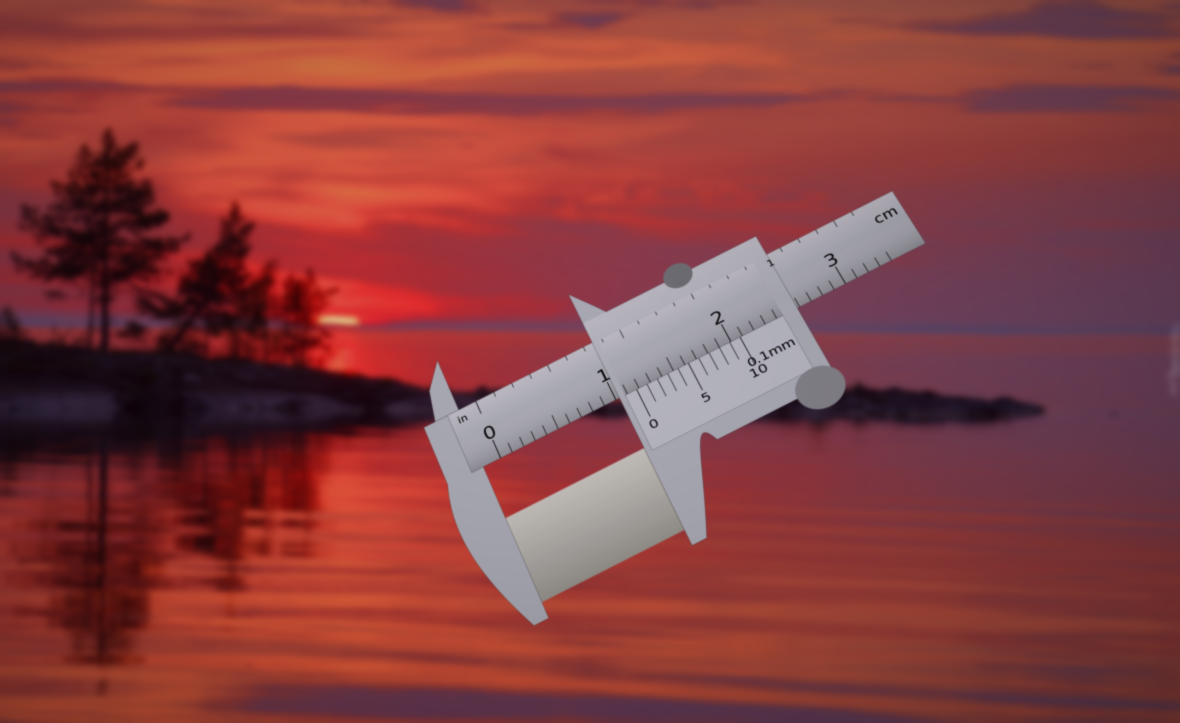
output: **11.8** mm
